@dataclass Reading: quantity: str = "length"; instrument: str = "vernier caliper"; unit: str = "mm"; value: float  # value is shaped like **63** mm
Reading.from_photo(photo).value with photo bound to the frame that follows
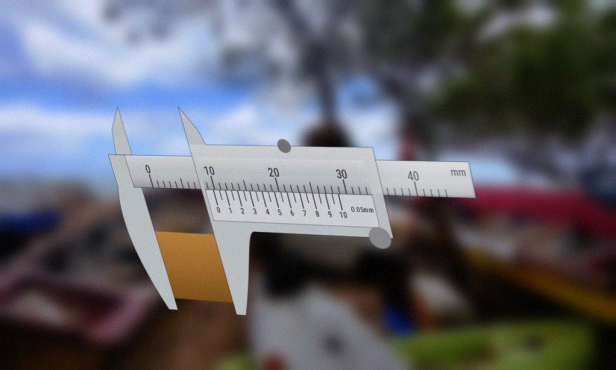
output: **9.8** mm
